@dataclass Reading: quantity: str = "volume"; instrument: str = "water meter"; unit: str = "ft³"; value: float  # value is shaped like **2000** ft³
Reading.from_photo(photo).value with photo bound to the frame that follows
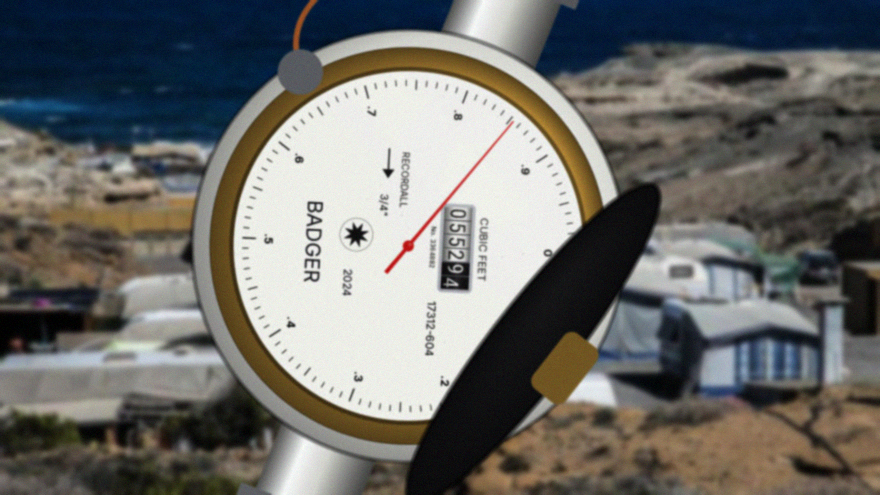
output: **55293.85** ft³
